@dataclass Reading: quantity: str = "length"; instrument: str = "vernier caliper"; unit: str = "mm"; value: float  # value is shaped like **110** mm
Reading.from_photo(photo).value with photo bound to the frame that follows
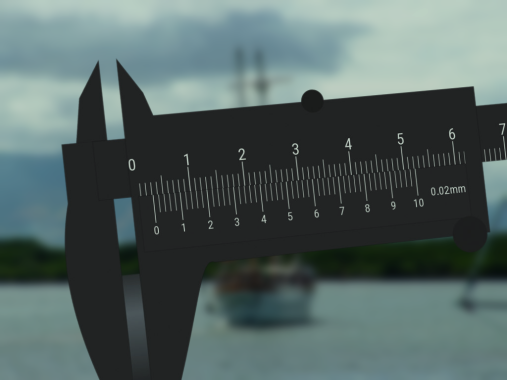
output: **3.2** mm
